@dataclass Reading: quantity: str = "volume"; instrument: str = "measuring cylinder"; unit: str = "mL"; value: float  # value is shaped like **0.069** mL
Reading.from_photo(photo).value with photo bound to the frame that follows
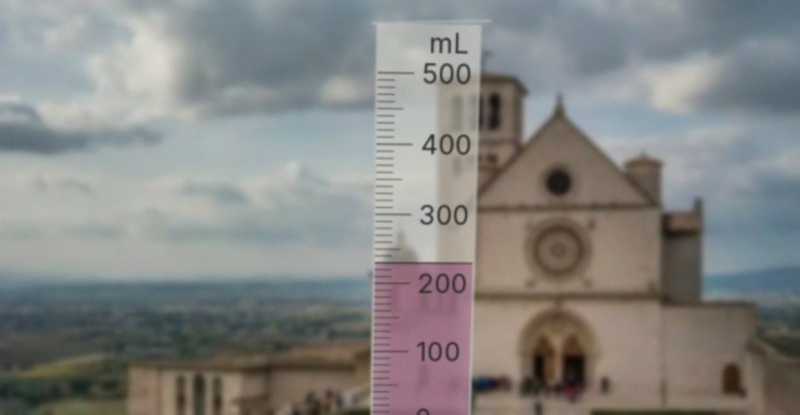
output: **230** mL
